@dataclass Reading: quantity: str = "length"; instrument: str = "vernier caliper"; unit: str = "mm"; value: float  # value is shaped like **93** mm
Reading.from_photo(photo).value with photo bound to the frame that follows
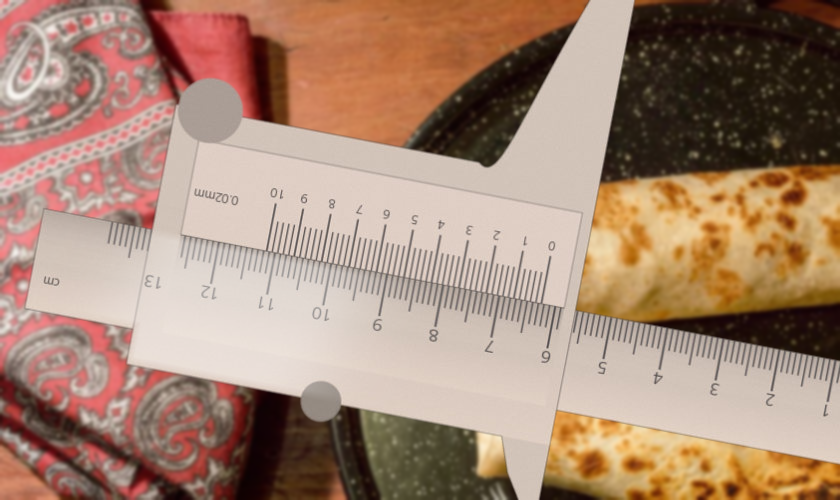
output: **62.5** mm
